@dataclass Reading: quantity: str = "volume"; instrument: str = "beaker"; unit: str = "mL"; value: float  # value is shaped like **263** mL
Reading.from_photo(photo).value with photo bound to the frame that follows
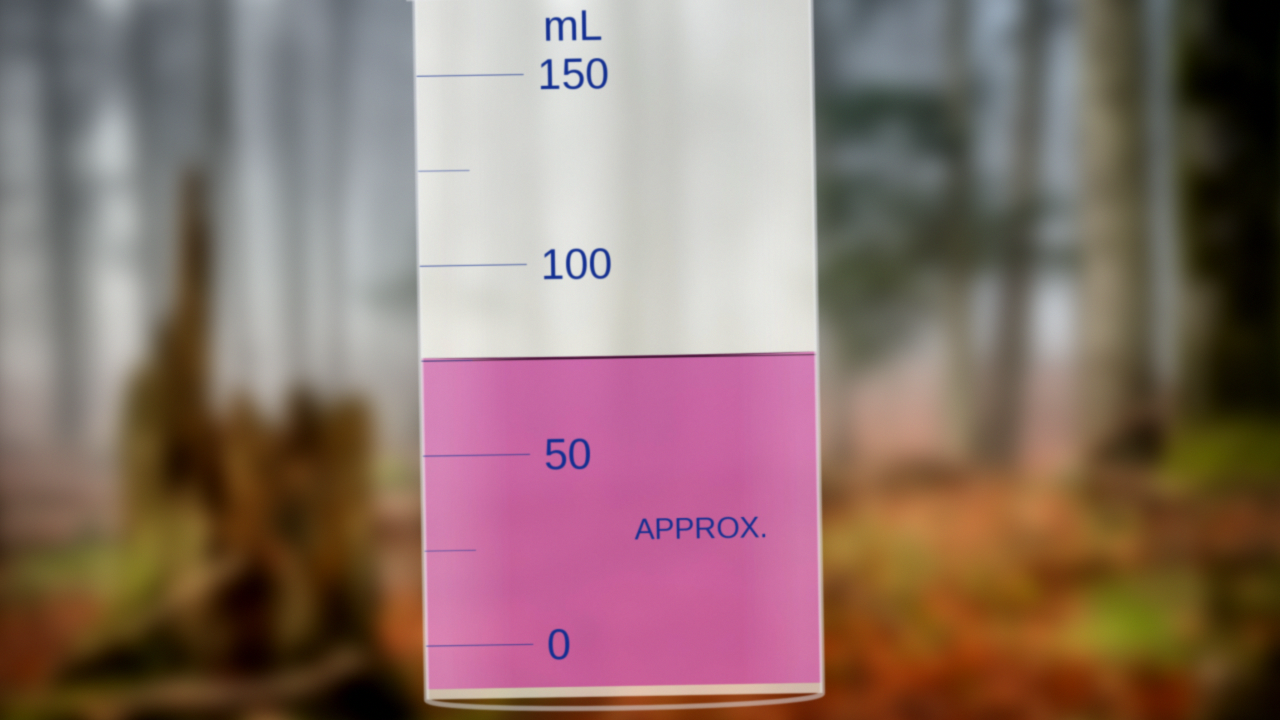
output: **75** mL
